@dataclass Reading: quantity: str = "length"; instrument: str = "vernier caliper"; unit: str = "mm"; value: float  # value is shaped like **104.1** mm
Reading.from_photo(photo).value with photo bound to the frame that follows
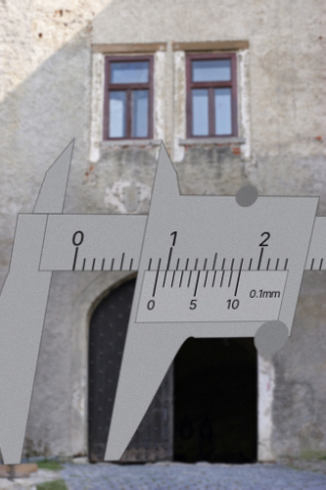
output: **9.0** mm
